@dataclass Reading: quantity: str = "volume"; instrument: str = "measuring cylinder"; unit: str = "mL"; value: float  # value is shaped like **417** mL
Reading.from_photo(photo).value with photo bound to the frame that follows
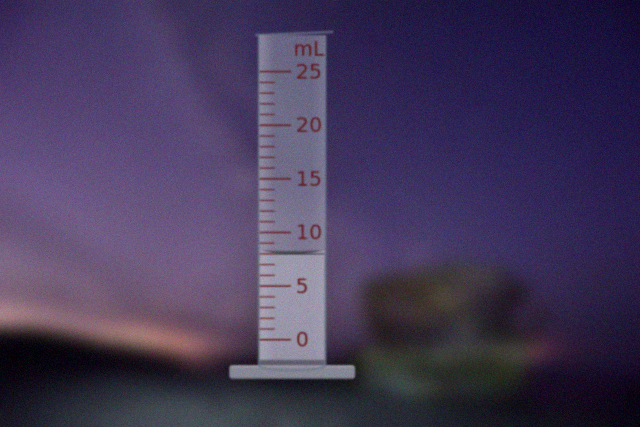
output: **8** mL
